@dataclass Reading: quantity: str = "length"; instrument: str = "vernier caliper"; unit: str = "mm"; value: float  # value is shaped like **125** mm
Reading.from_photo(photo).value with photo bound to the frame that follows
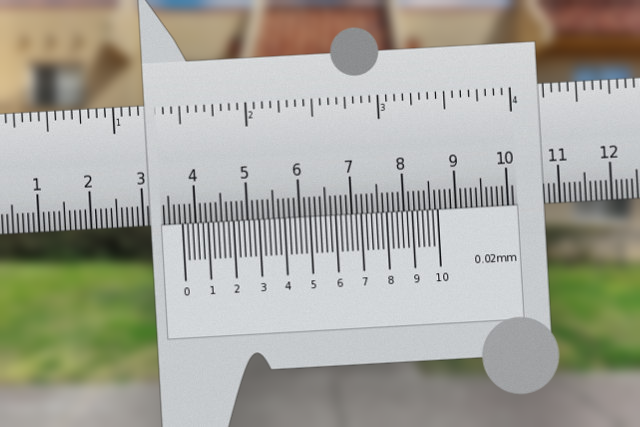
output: **37.5** mm
